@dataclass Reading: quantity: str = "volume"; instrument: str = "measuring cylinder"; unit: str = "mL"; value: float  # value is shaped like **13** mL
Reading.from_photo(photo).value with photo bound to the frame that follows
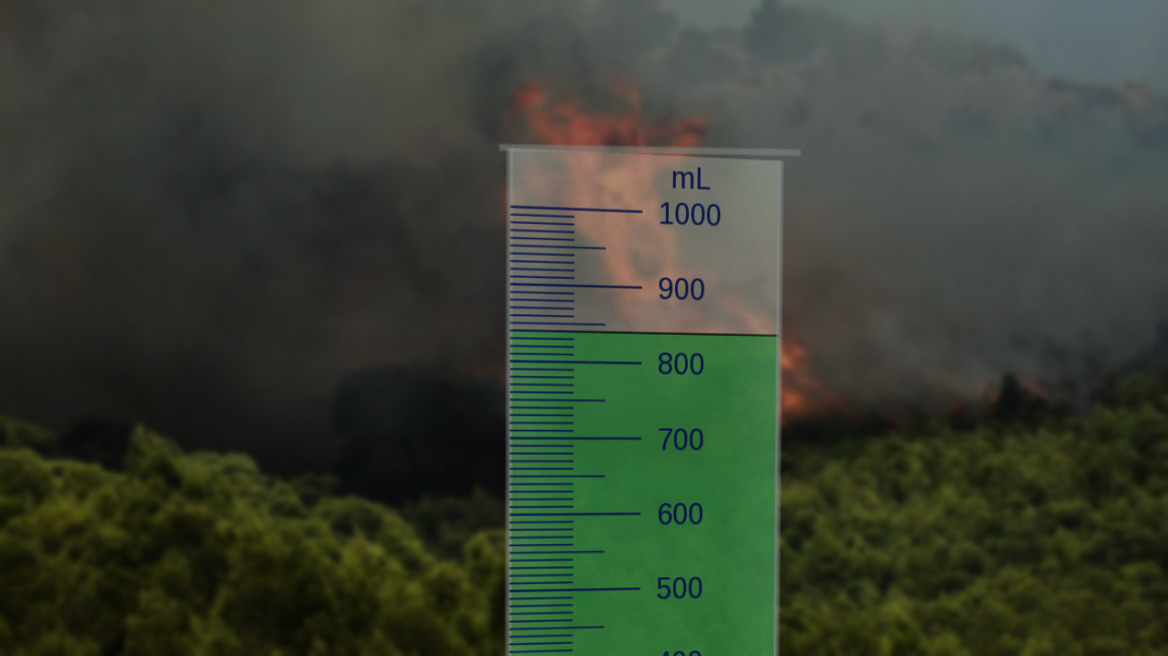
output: **840** mL
